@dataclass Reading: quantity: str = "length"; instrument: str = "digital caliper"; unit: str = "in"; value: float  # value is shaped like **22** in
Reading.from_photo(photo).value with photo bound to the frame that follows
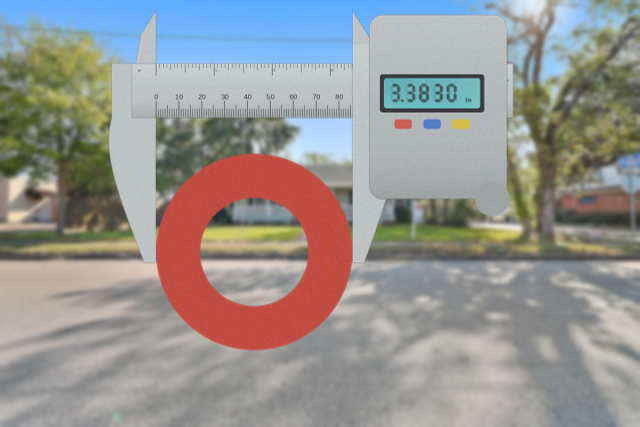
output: **3.3830** in
